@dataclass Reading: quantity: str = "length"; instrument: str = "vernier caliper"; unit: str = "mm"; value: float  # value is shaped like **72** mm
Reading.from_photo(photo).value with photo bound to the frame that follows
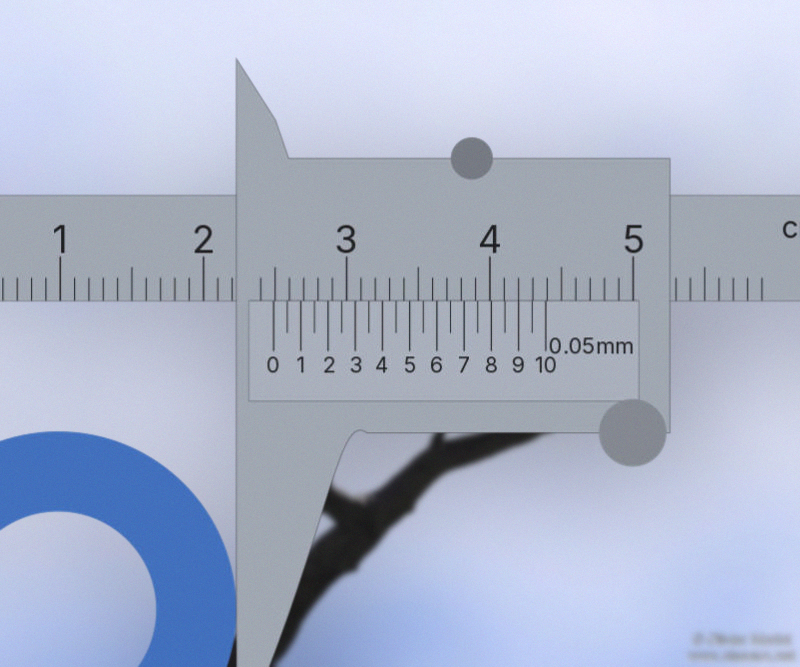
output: **24.9** mm
